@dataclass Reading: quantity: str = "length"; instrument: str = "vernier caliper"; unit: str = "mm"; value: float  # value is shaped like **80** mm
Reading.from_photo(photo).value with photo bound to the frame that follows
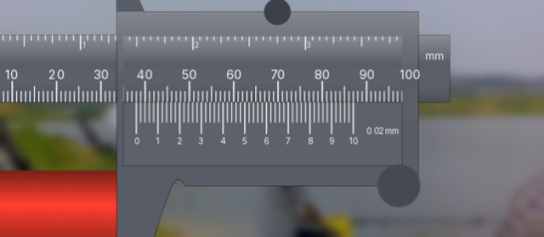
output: **38.0** mm
